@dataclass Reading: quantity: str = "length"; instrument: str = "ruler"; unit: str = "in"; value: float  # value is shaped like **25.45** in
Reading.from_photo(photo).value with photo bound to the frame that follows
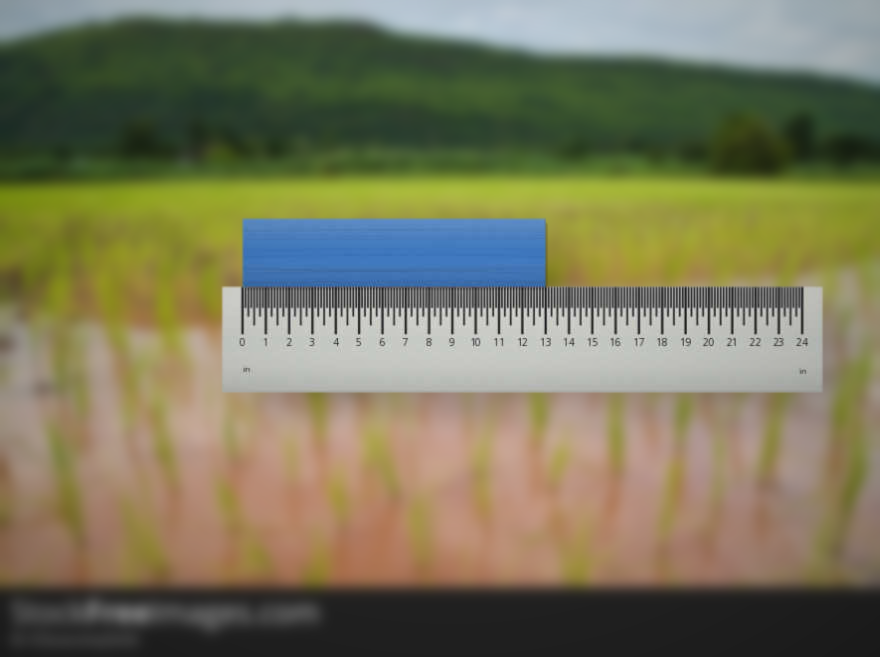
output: **13** in
